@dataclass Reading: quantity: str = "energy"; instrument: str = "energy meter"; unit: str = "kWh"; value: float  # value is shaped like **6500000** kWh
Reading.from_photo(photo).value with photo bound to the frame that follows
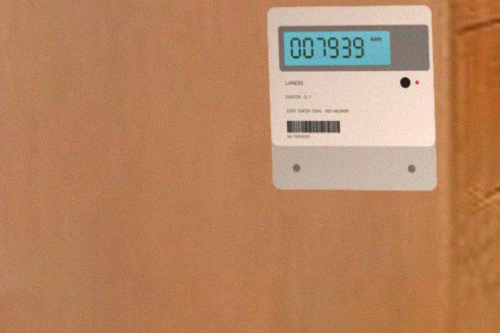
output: **7939** kWh
